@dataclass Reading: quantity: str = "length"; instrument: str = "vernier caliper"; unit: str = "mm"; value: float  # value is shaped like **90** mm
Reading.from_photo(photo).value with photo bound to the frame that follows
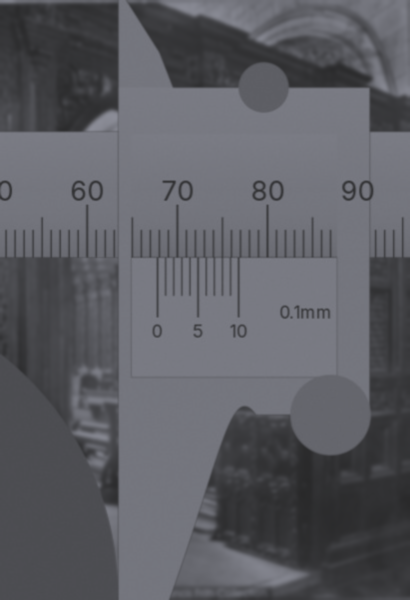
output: **67.8** mm
